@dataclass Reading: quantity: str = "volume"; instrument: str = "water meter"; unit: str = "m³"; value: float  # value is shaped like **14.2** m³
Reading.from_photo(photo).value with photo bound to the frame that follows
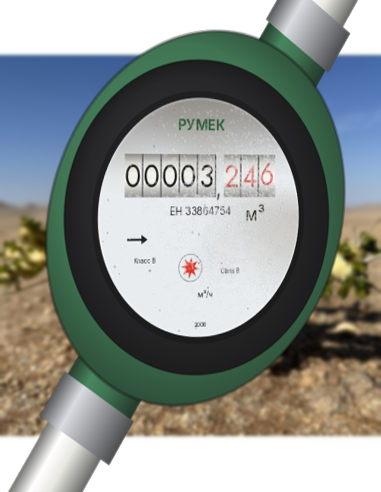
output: **3.246** m³
